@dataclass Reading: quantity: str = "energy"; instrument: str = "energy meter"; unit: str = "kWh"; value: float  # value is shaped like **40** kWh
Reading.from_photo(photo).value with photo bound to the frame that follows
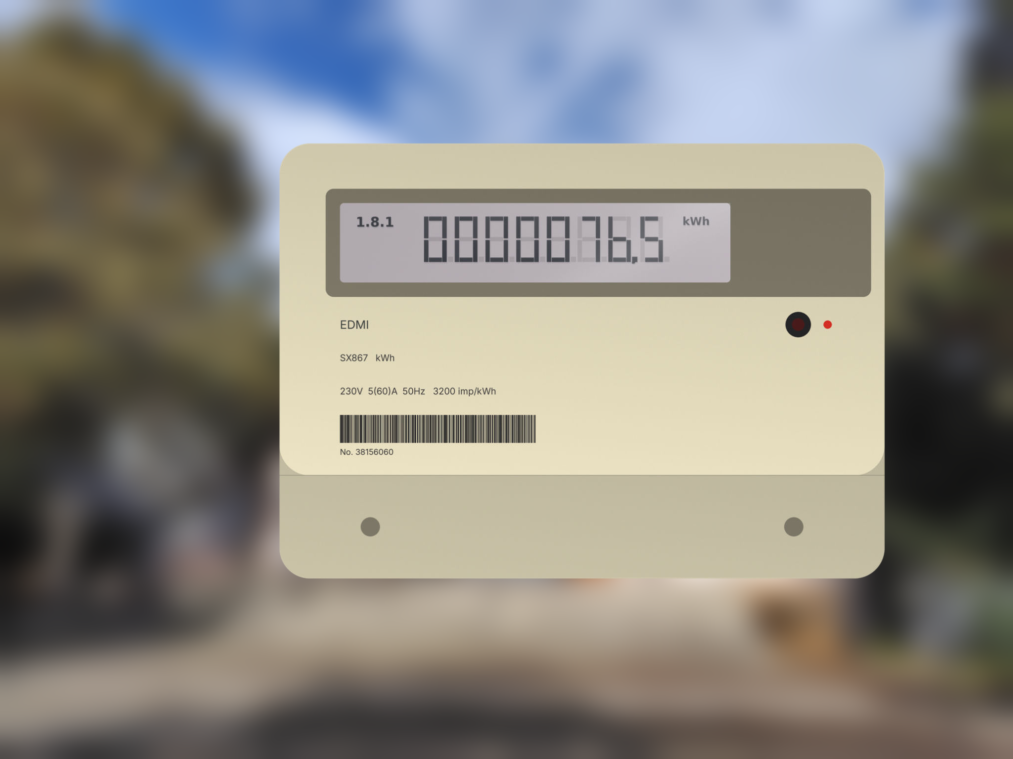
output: **76.5** kWh
